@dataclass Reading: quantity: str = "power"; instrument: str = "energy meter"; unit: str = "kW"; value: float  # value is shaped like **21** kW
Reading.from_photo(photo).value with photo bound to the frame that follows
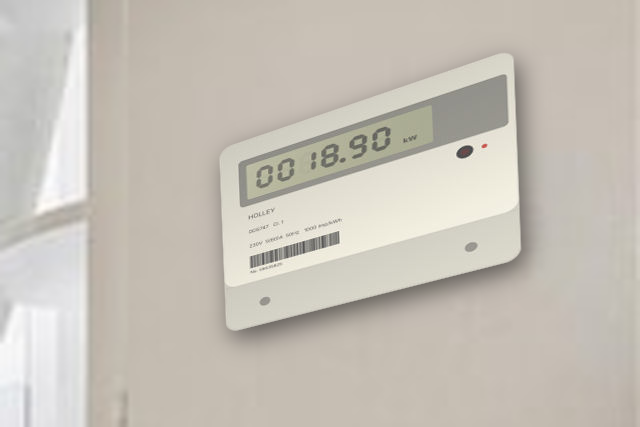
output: **18.90** kW
